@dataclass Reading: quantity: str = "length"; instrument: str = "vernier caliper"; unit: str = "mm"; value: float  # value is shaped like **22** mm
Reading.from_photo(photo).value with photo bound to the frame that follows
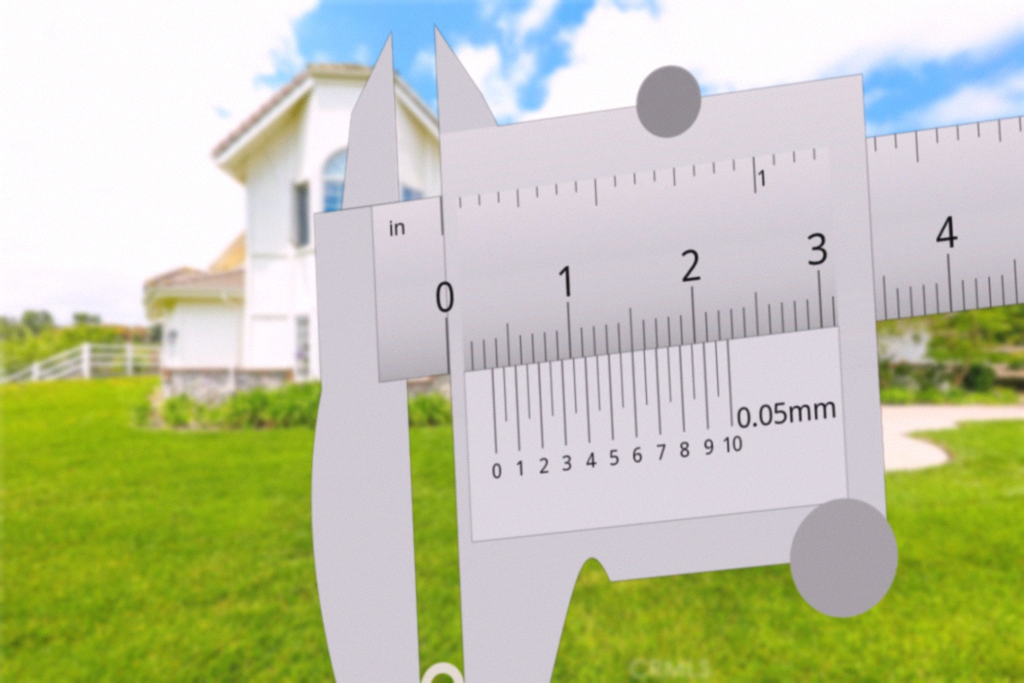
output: **3.6** mm
